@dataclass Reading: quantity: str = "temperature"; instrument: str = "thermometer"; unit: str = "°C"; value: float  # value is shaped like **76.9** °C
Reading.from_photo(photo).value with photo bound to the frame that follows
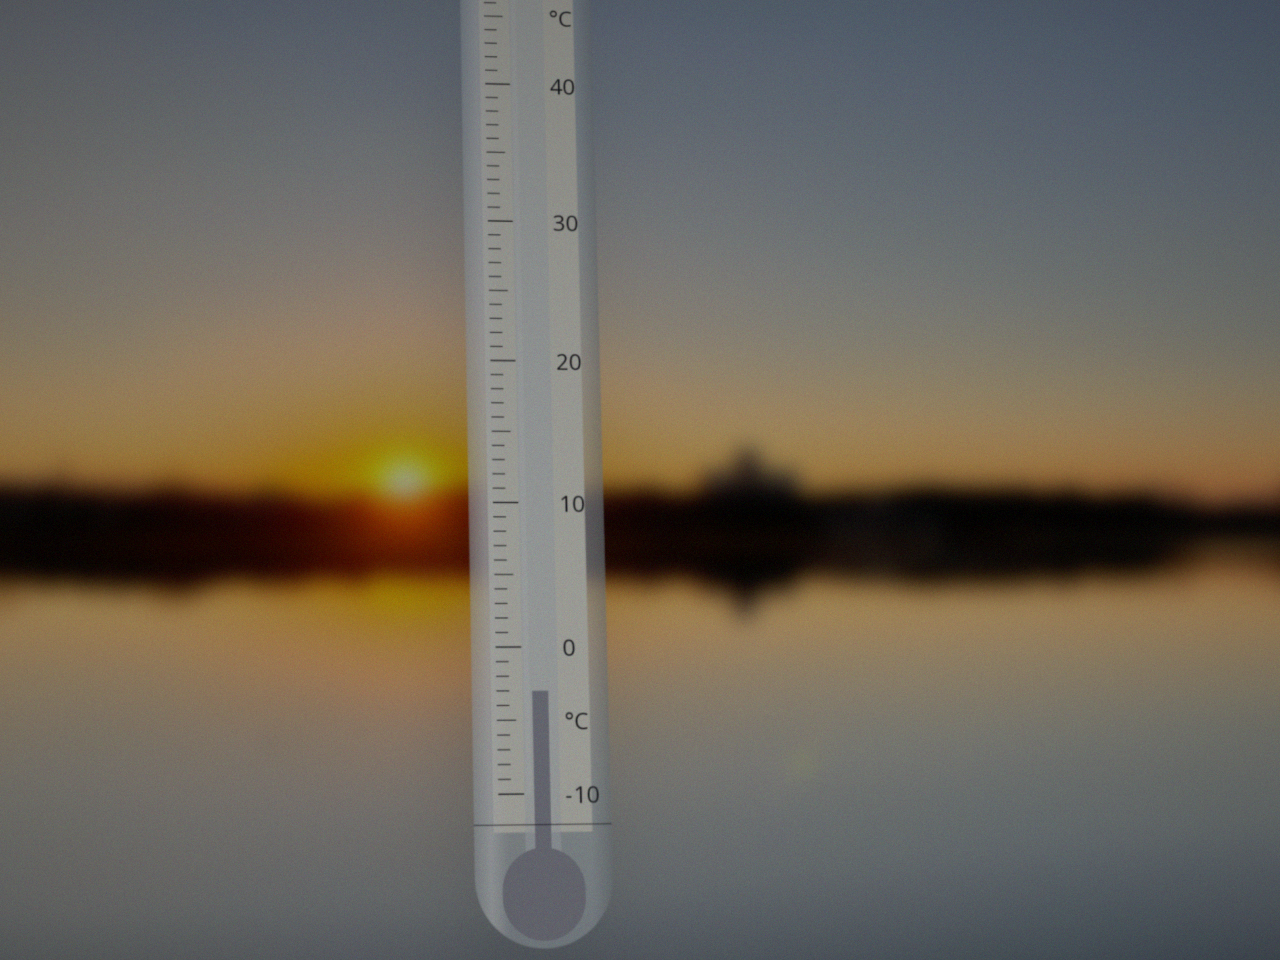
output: **-3** °C
